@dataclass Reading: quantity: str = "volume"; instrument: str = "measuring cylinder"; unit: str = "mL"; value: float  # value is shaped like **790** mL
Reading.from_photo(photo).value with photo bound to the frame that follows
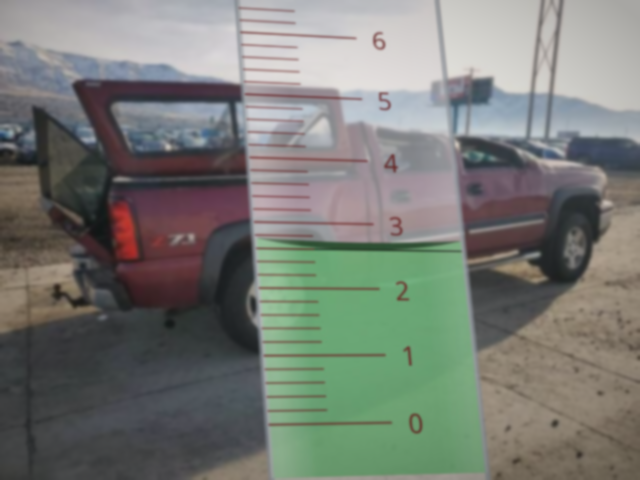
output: **2.6** mL
